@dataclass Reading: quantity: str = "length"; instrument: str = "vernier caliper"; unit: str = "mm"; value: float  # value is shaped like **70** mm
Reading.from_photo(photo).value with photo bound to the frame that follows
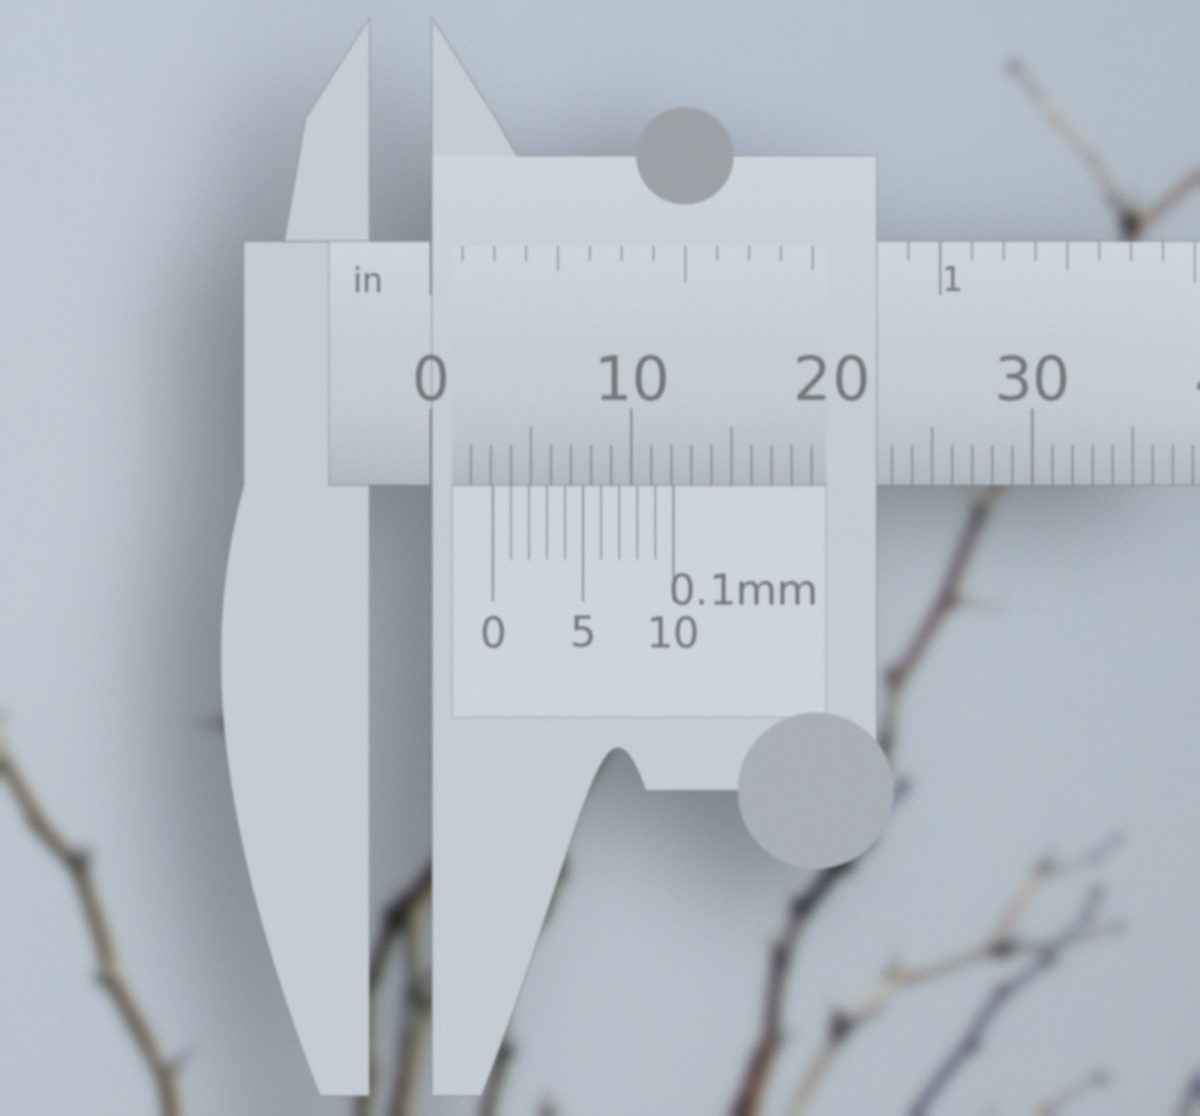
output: **3.1** mm
